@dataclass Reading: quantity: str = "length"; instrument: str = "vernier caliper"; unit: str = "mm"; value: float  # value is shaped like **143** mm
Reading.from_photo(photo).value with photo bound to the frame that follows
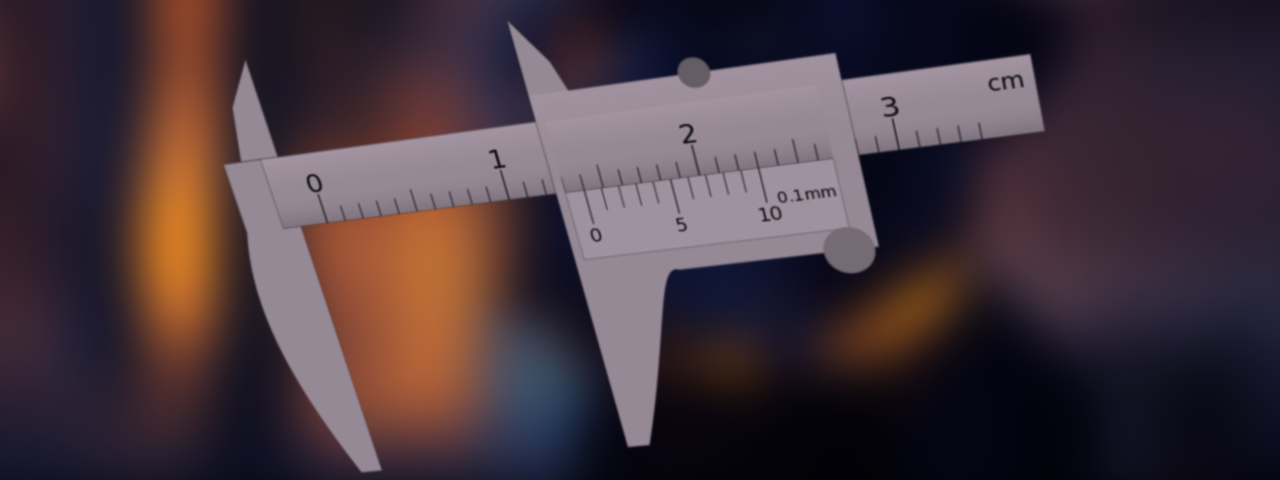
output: **14.0** mm
